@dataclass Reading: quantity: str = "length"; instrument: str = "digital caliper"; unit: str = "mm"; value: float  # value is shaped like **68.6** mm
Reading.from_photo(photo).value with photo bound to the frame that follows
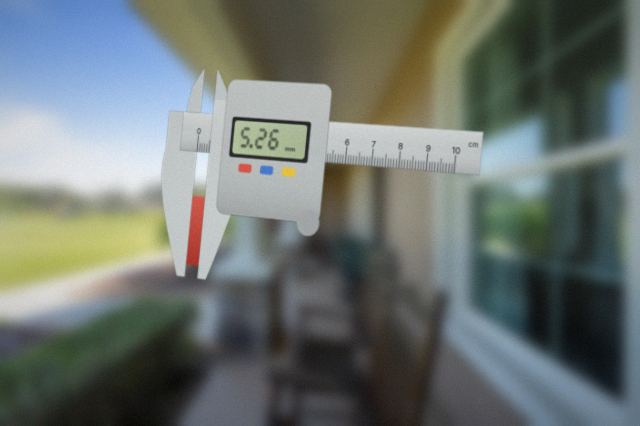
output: **5.26** mm
